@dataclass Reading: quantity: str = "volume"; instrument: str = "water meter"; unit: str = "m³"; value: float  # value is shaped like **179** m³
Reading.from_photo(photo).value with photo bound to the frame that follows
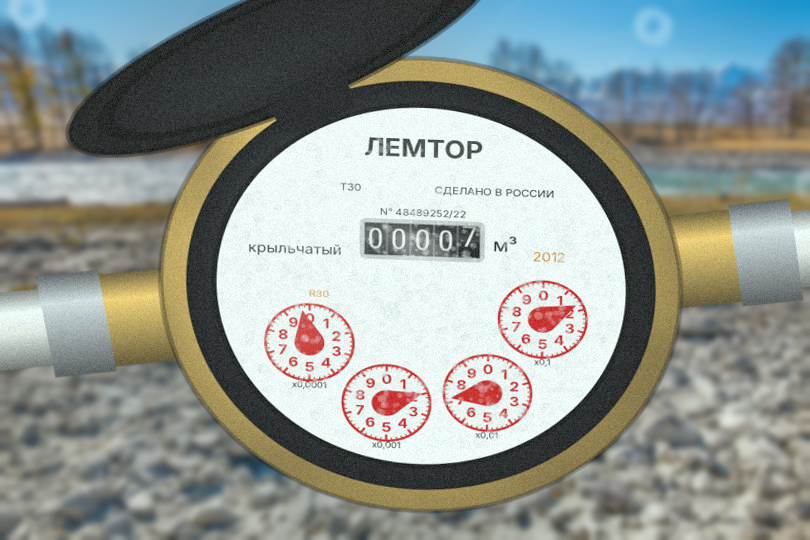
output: **7.1719** m³
